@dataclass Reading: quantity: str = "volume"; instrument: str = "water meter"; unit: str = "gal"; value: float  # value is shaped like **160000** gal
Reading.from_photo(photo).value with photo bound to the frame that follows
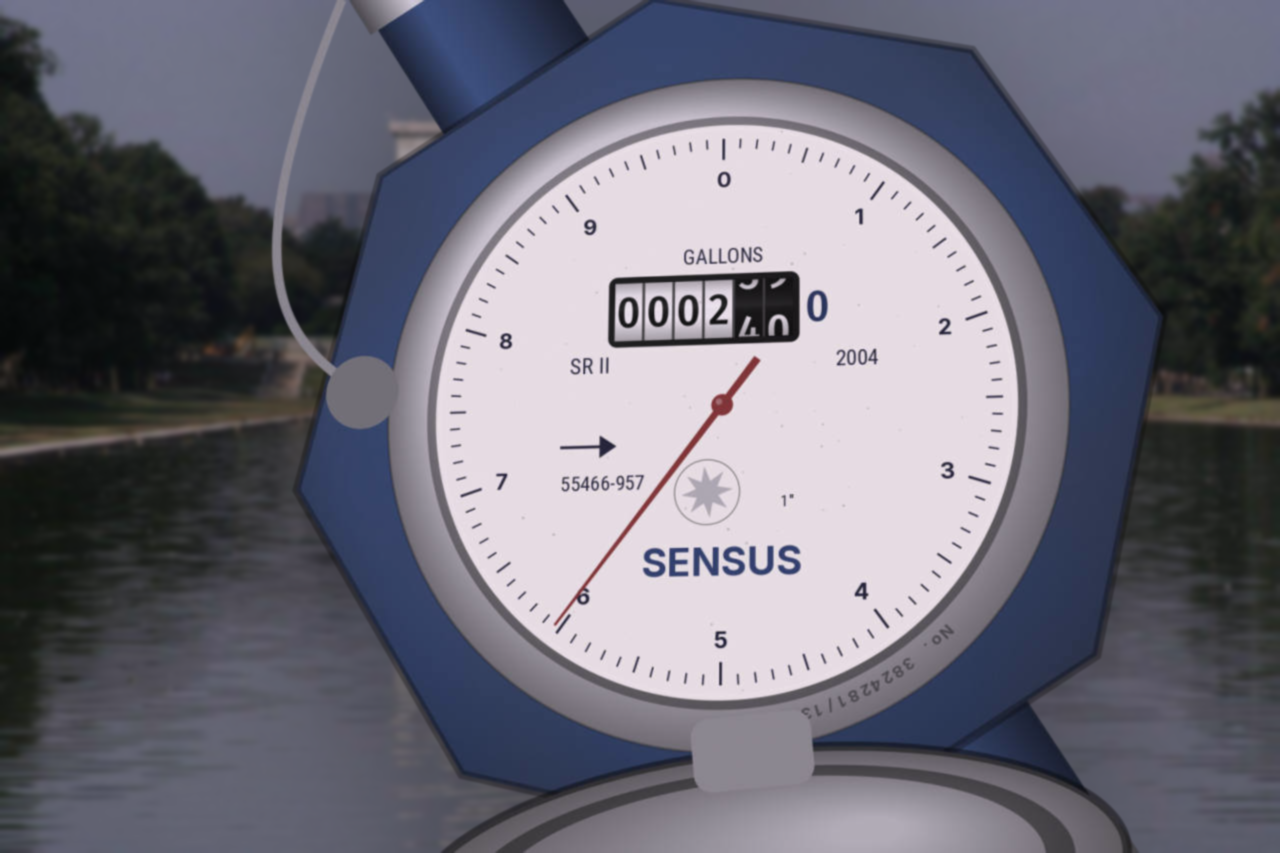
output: **2396.0** gal
